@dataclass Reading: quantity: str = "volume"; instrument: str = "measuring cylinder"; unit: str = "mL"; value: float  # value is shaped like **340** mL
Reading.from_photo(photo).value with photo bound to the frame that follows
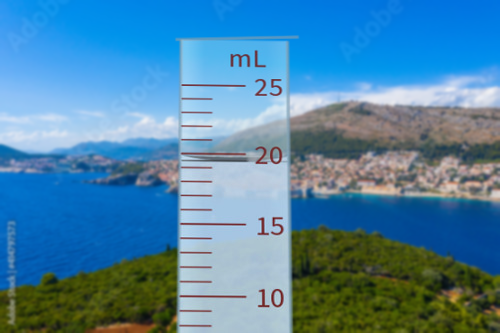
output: **19.5** mL
